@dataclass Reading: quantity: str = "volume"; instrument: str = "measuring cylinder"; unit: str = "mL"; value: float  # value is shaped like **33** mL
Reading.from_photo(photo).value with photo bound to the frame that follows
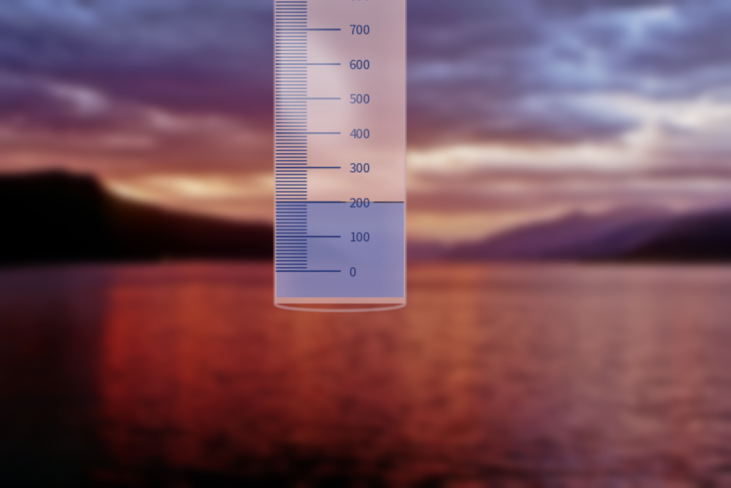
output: **200** mL
